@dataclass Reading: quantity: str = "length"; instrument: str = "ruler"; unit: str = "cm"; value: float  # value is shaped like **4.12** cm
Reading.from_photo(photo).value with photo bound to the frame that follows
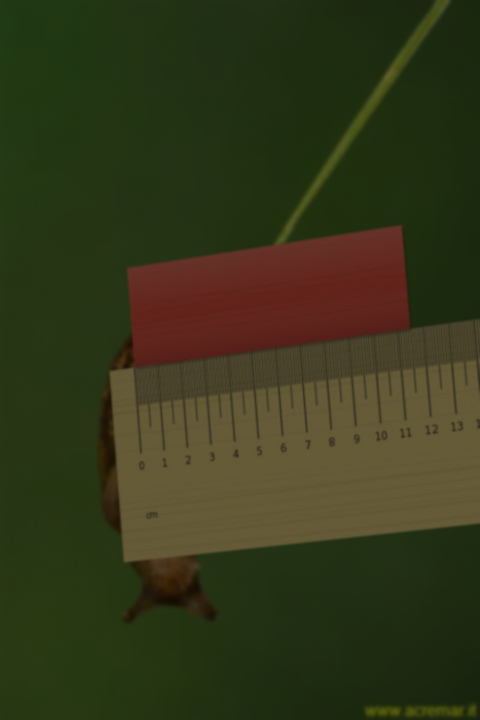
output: **11.5** cm
